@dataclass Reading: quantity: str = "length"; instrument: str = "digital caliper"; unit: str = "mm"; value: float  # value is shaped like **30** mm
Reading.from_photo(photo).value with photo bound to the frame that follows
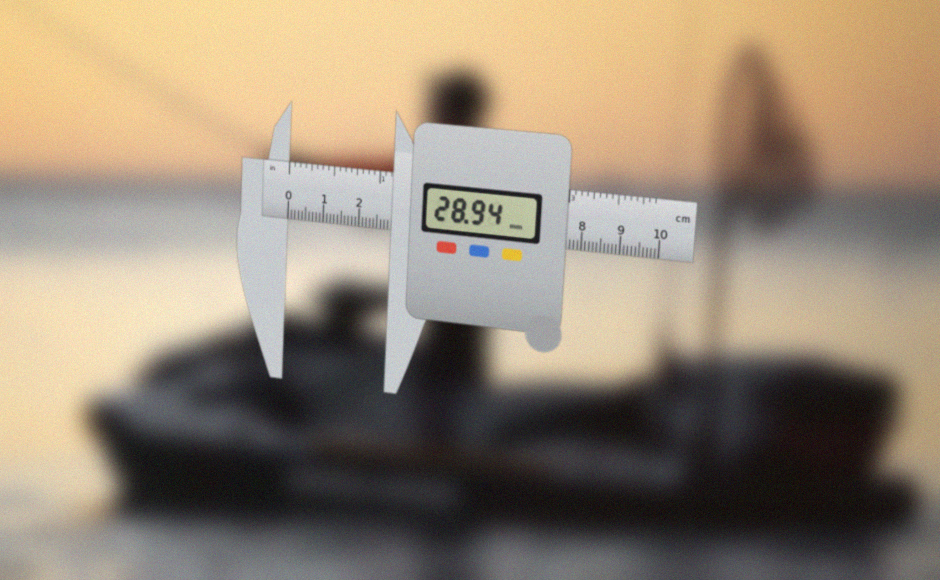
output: **28.94** mm
